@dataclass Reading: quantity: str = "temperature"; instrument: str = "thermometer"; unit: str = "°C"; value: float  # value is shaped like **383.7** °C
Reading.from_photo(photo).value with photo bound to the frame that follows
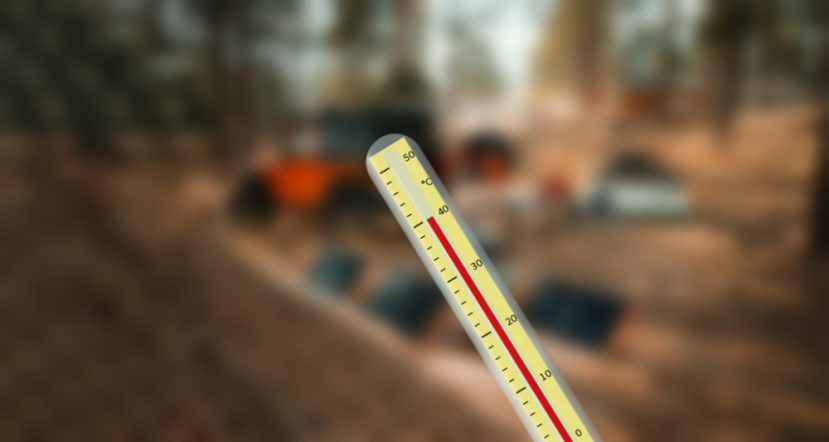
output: **40** °C
